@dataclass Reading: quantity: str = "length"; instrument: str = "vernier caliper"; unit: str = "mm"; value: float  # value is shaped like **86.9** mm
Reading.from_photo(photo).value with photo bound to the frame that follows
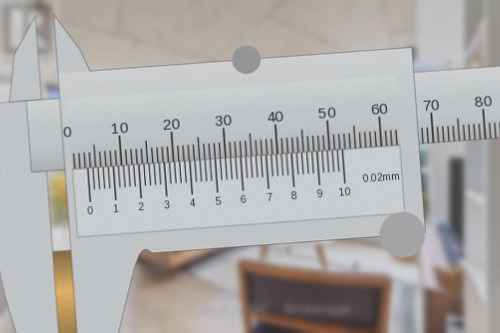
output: **3.5** mm
